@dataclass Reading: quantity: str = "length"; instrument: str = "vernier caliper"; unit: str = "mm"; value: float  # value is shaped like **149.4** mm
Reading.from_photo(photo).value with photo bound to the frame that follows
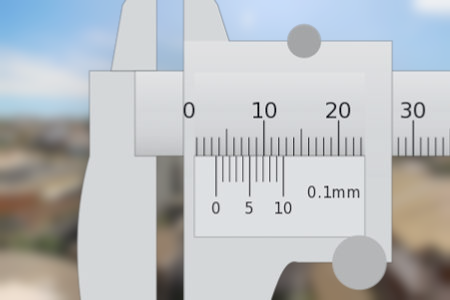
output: **3.6** mm
